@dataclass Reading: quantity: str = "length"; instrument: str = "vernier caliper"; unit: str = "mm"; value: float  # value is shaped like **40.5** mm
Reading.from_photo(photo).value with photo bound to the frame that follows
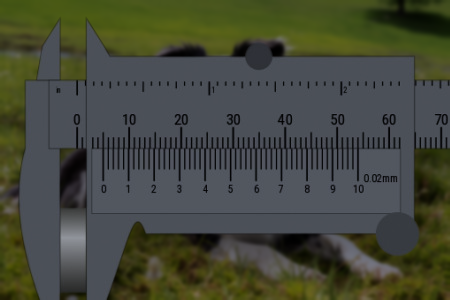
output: **5.0** mm
